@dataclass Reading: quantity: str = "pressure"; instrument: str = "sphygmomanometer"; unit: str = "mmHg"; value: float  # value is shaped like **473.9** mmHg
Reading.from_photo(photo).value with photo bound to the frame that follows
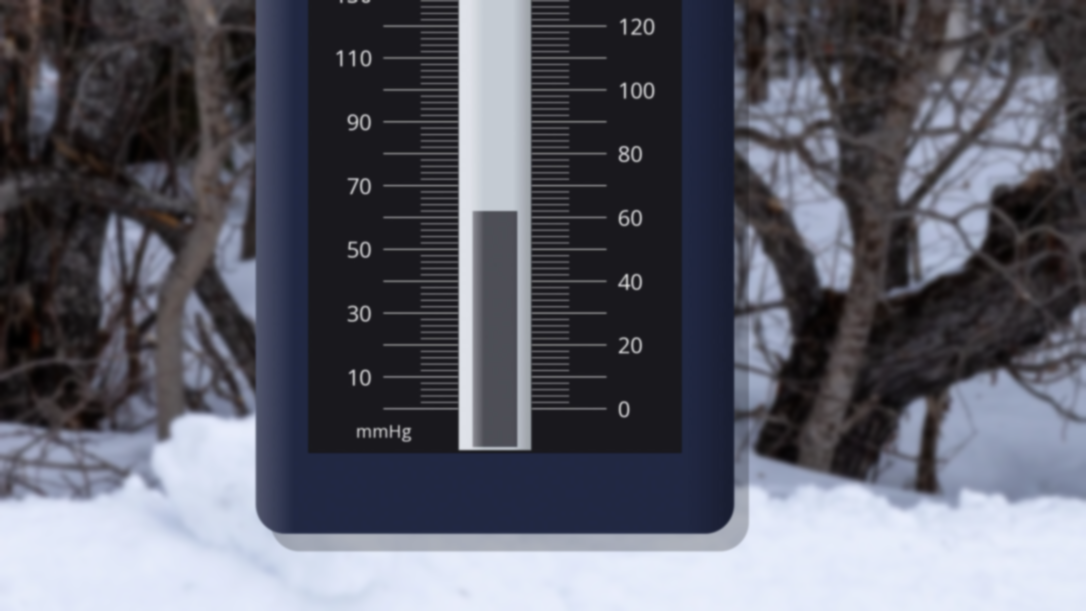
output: **62** mmHg
